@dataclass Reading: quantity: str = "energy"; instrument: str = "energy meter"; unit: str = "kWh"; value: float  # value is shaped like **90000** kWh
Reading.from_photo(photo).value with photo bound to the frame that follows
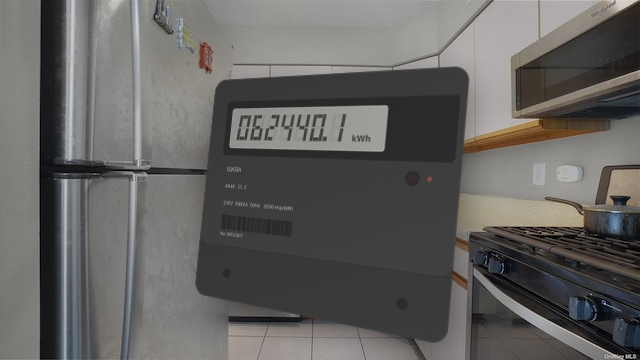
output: **62440.1** kWh
